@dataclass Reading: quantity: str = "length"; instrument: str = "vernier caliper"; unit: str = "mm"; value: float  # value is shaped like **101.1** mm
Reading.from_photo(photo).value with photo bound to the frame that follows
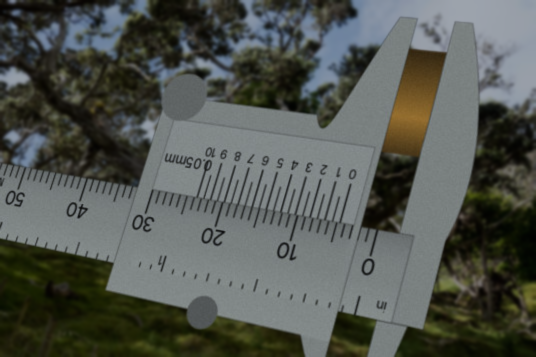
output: **4.6** mm
